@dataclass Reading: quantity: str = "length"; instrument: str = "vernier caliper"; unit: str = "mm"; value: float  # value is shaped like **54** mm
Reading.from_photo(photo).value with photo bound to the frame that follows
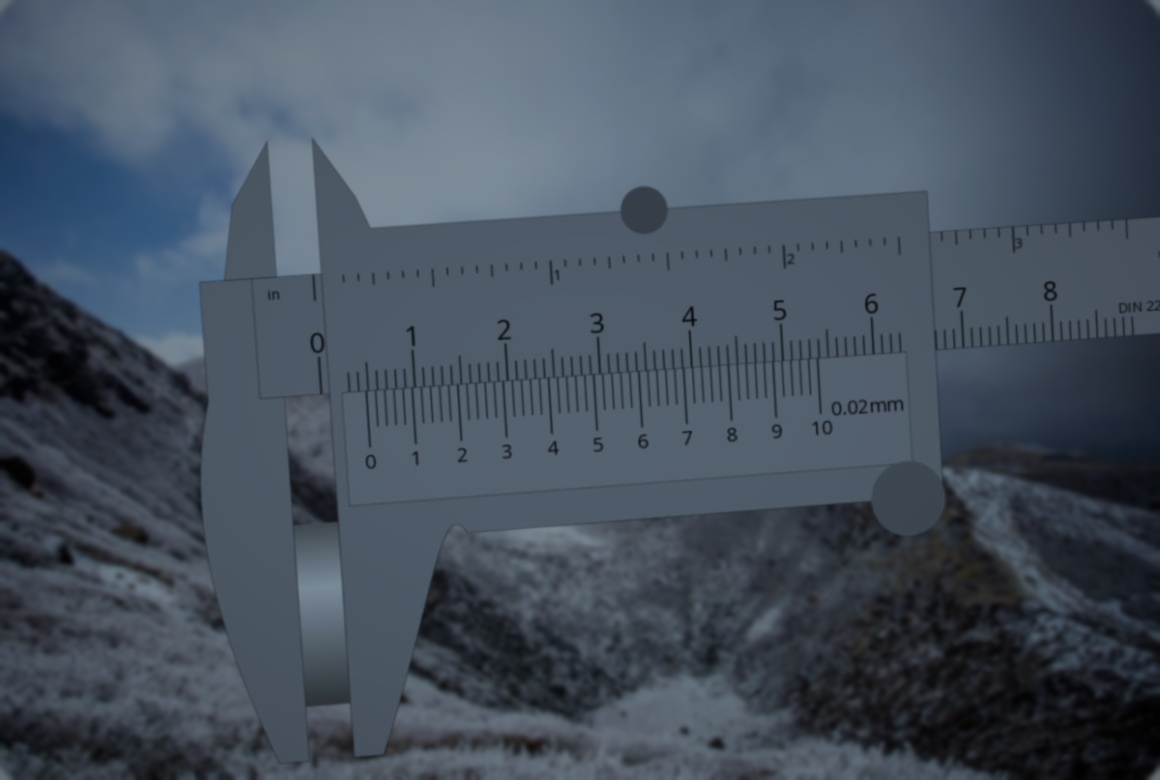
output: **4.8** mm
